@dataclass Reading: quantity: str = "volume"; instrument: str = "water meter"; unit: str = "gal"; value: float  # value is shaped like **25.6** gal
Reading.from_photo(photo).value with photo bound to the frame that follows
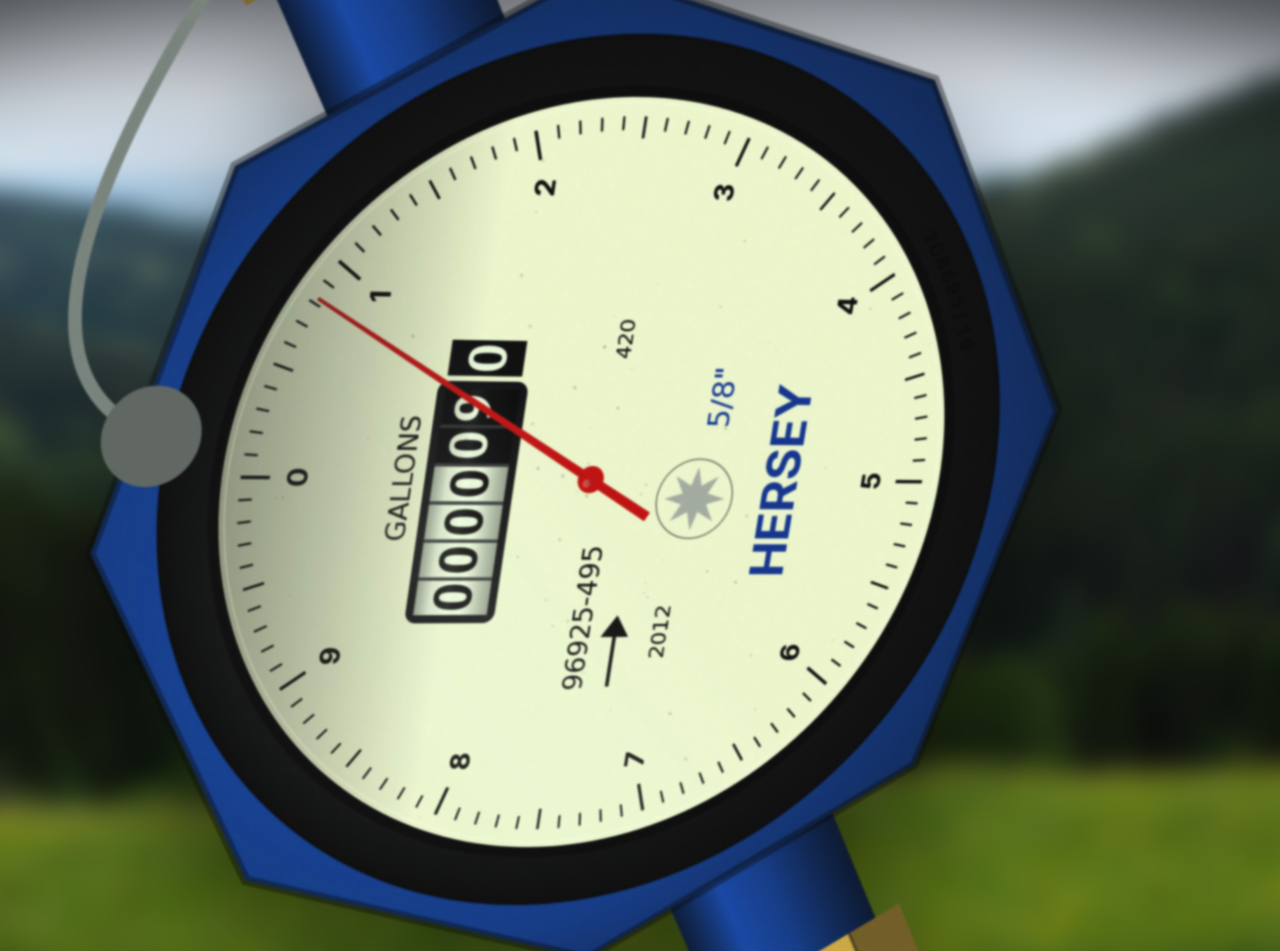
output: **90.8** gal
